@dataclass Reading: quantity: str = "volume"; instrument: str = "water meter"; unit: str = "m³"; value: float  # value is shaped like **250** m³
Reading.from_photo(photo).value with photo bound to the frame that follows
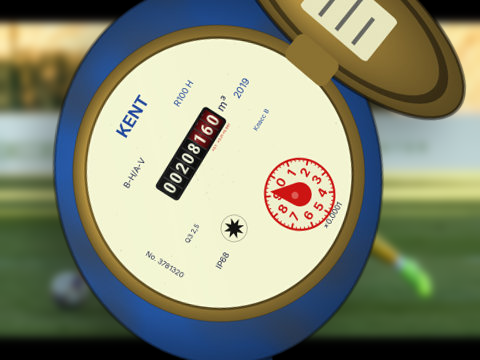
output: **208.1599** m³
